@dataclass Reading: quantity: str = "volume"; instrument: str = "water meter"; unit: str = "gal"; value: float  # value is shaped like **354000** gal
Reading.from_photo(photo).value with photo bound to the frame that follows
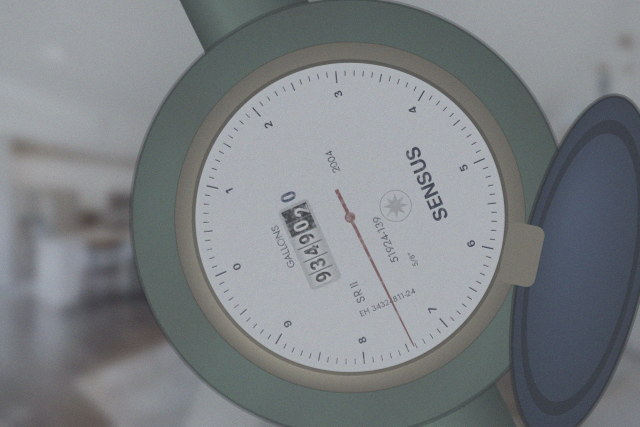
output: **9349017.4** gal
